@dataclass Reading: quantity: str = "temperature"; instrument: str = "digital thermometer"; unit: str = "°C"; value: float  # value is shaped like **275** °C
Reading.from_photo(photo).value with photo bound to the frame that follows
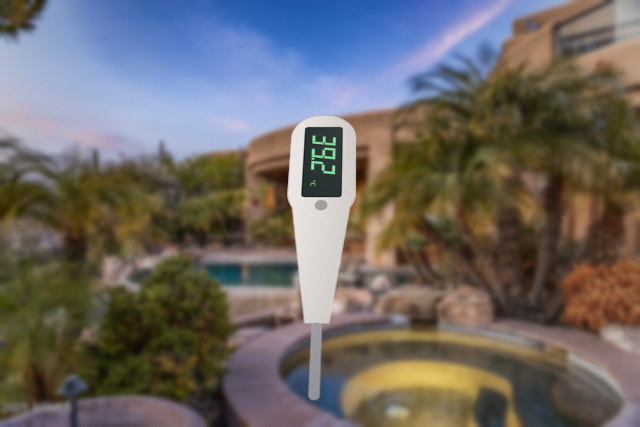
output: **39.2** °C
